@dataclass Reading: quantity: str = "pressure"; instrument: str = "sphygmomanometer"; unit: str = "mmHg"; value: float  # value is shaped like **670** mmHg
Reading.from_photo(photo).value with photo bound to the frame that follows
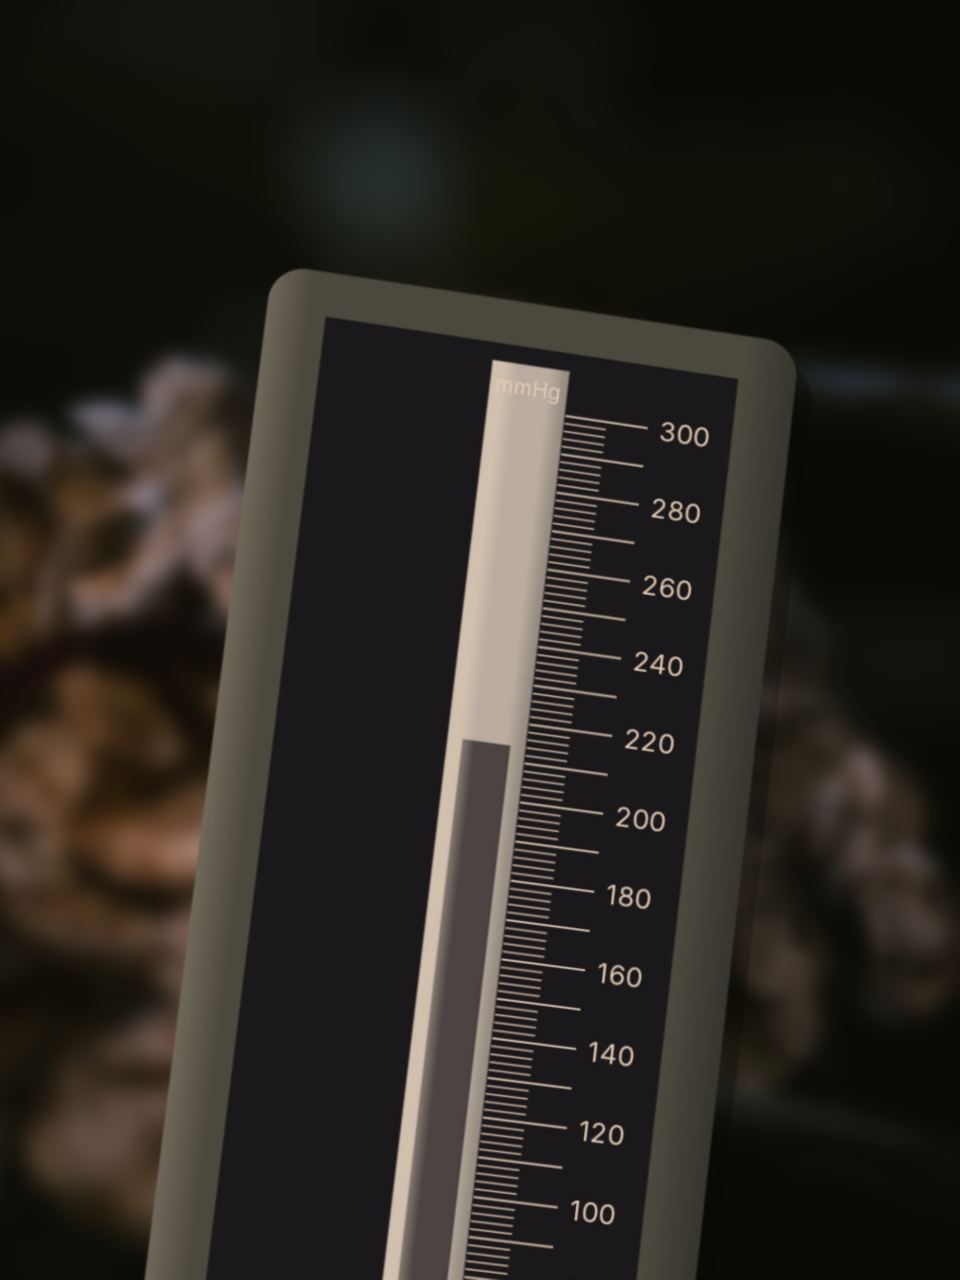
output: **214** mmHg
